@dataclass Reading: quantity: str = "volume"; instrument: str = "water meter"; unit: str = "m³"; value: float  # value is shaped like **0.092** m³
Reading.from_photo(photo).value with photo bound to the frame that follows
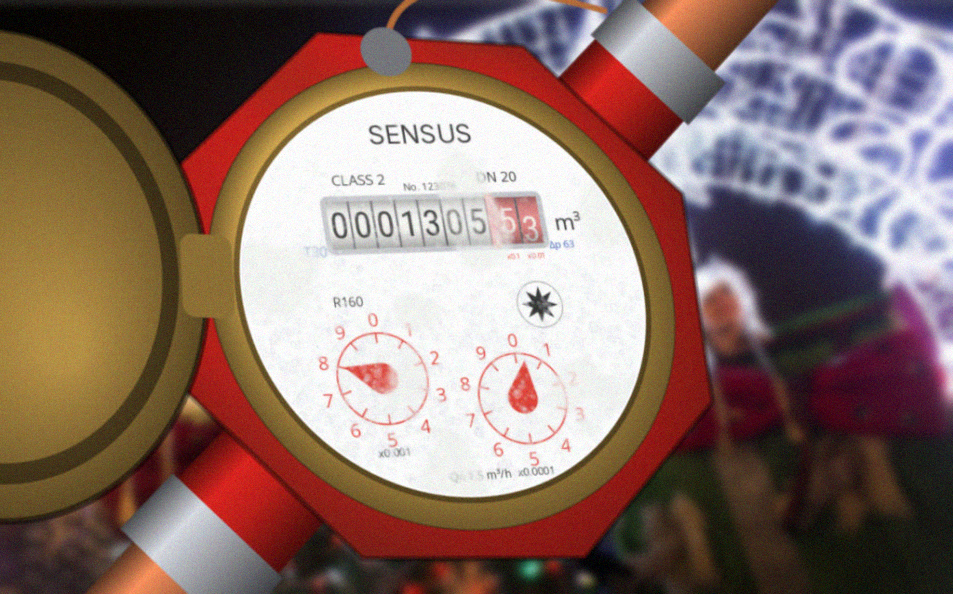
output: **1305.5280** m³
